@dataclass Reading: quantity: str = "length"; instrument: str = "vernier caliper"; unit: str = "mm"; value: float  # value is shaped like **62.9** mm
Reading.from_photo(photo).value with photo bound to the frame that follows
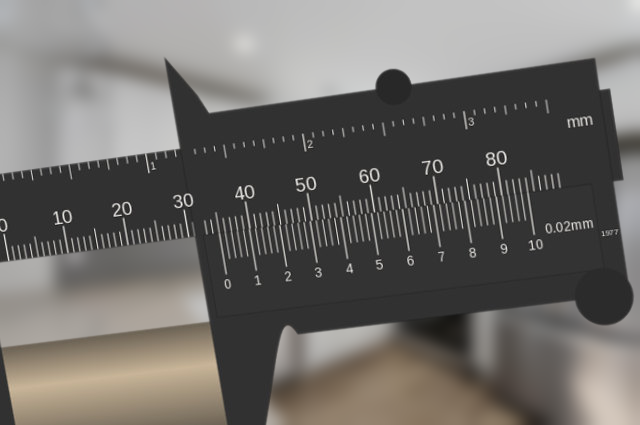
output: **35.0** mm
